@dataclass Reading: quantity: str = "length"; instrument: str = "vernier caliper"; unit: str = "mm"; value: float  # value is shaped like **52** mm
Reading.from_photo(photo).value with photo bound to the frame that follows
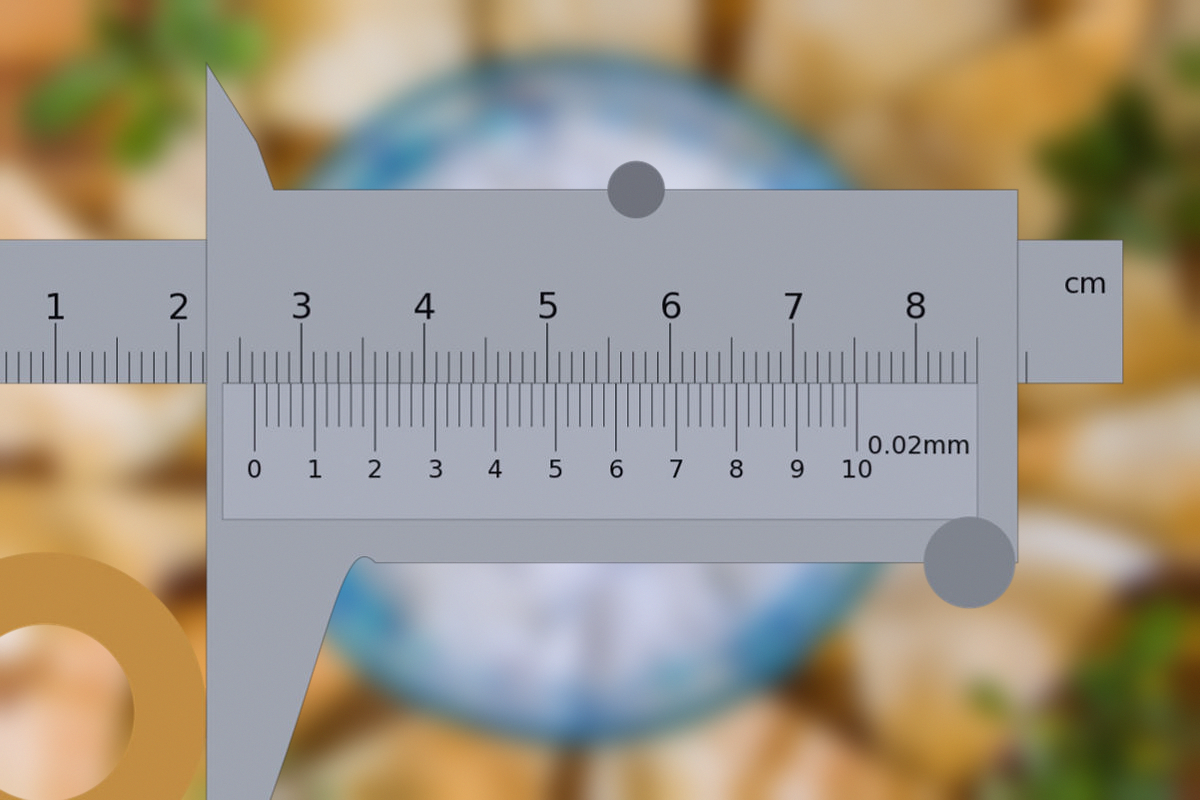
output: **26.2** mm
